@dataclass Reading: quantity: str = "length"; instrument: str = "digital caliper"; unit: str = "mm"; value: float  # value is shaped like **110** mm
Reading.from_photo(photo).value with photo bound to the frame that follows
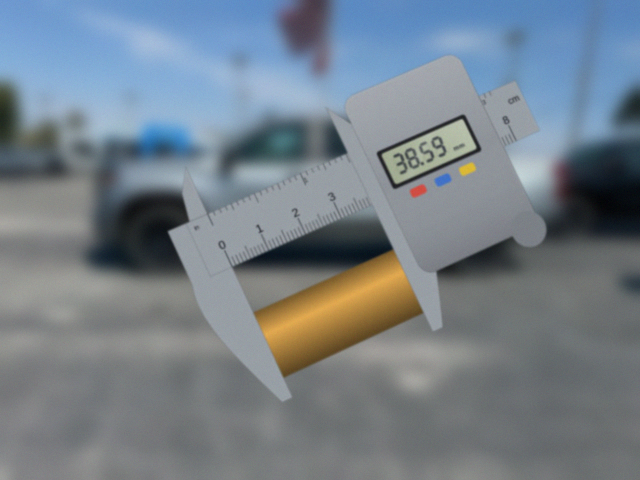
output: **38.59** mm
